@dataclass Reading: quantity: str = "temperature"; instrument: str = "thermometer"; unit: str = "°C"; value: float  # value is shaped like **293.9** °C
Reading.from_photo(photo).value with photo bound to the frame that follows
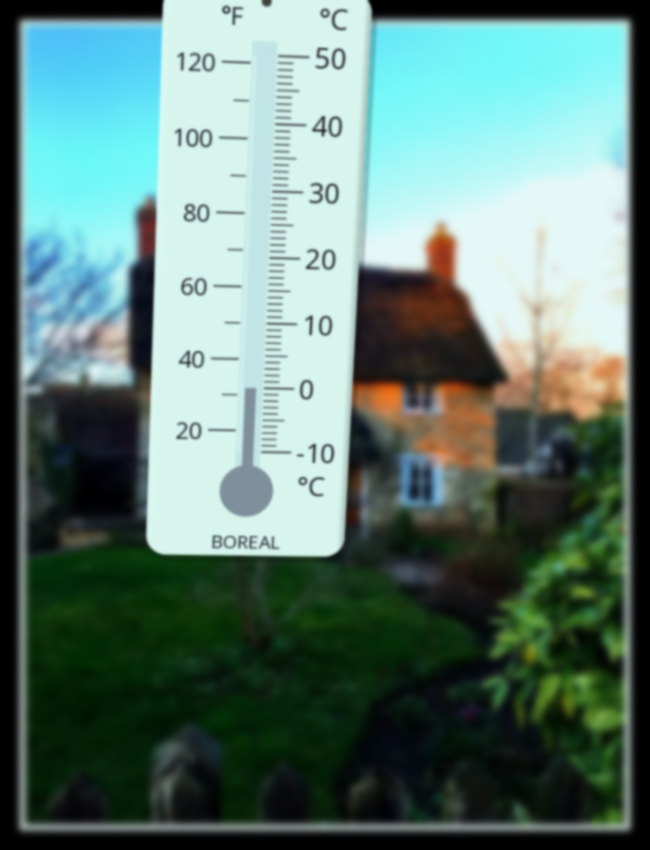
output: **0** °C
